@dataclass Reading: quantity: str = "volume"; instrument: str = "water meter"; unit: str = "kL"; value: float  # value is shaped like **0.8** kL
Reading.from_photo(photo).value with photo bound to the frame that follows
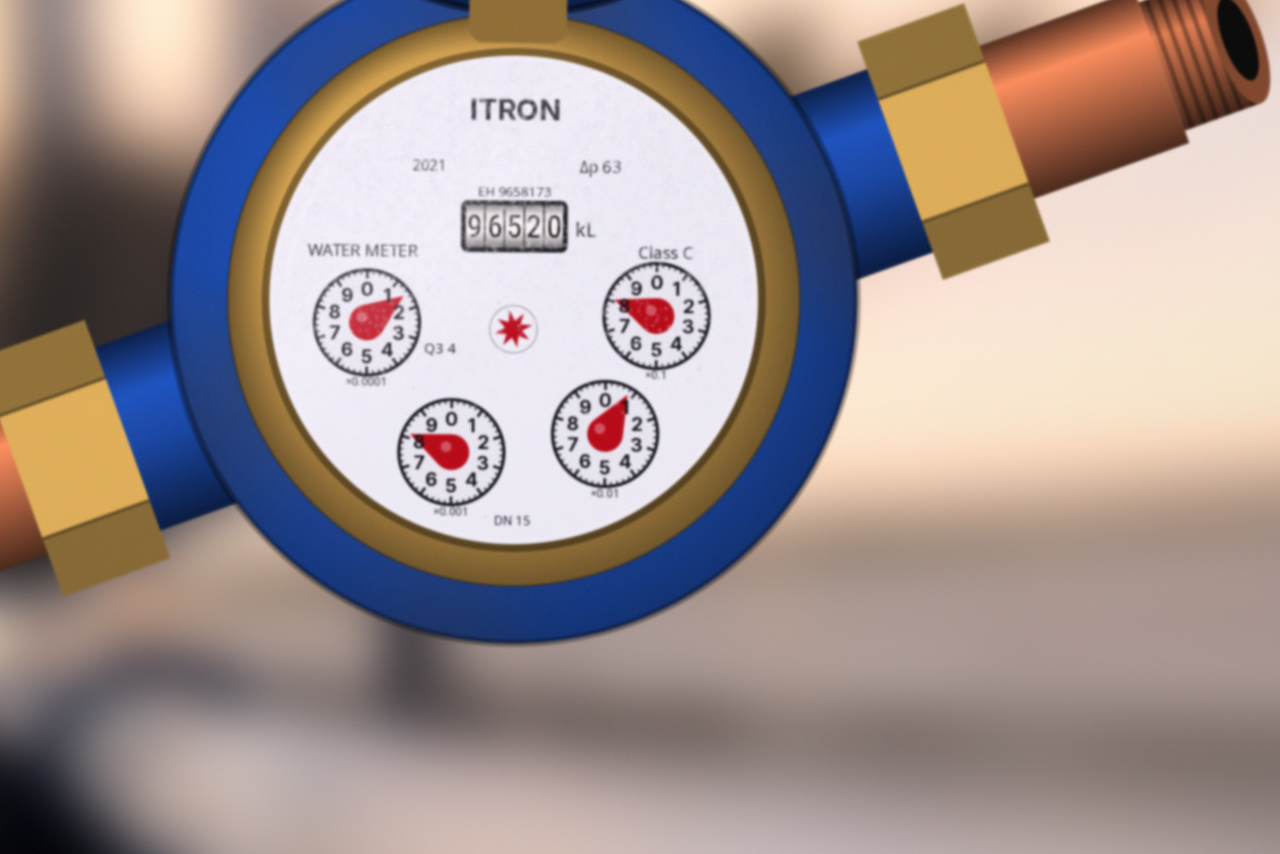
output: **96520.8081** kL
